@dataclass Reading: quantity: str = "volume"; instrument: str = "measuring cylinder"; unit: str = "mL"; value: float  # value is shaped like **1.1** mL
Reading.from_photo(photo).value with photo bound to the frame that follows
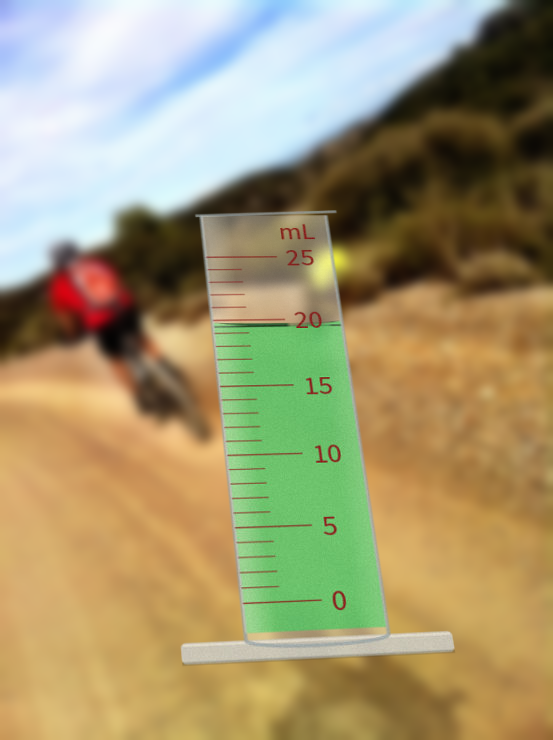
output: **19.5** mL
